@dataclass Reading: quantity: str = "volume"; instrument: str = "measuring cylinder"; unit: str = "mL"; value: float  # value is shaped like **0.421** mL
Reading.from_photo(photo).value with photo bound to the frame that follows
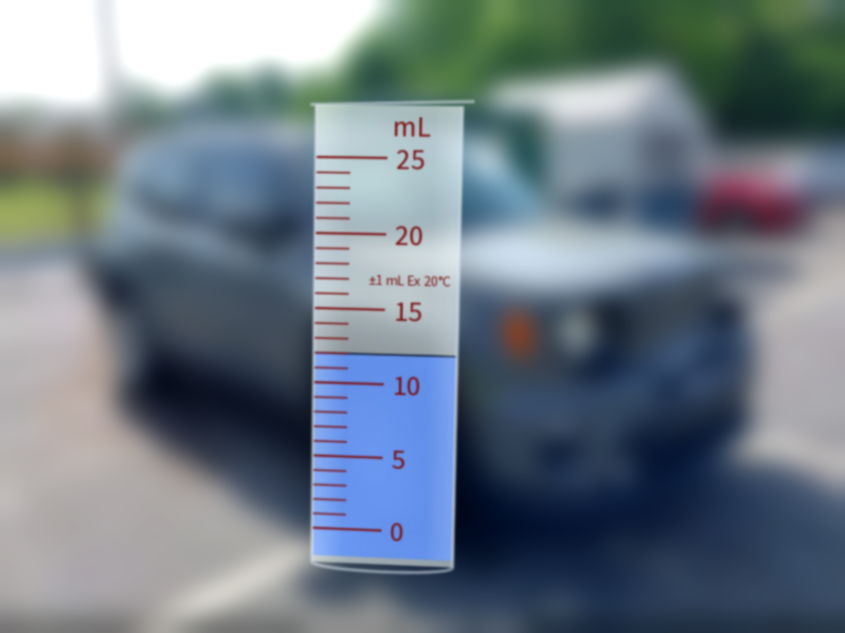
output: **12** mL
